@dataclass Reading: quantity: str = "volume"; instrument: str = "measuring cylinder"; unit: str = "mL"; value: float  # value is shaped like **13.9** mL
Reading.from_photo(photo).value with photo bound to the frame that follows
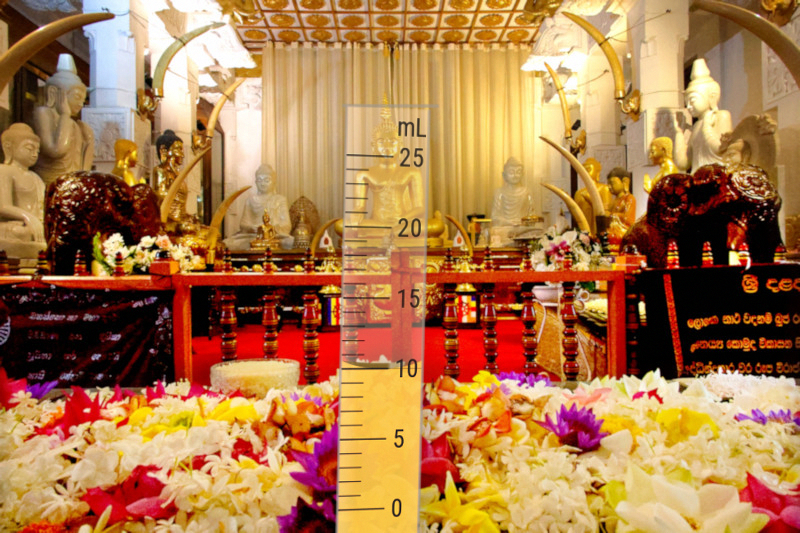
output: **10** mL
